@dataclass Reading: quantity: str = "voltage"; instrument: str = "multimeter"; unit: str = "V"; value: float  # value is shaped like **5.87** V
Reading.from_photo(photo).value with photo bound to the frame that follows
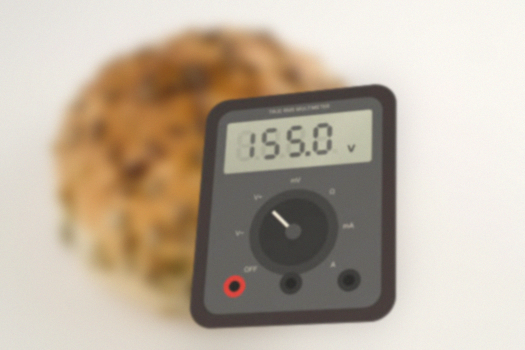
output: **155.0** V
